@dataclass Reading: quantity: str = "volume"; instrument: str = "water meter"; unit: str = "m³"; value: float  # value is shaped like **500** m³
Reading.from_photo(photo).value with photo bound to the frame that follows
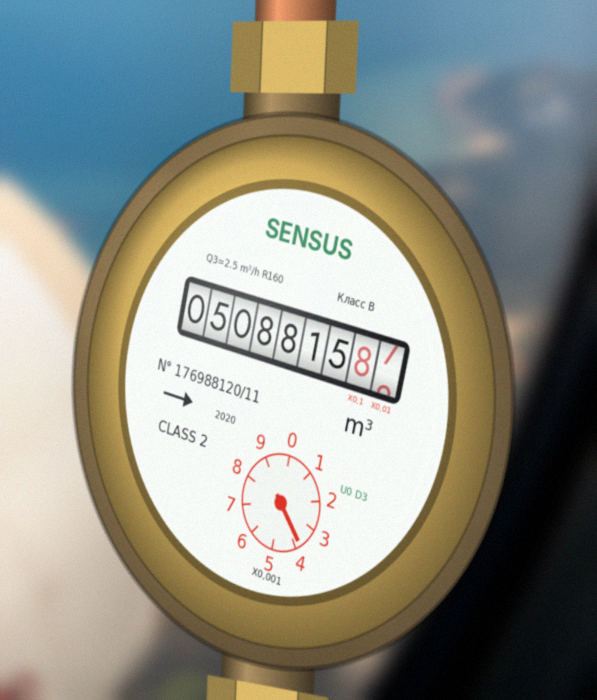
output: **508815.873** m³
